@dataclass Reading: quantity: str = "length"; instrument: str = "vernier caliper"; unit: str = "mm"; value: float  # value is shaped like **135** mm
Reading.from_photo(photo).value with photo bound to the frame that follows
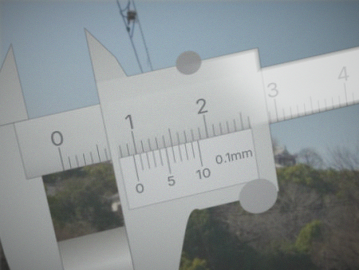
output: **9.6** mm
